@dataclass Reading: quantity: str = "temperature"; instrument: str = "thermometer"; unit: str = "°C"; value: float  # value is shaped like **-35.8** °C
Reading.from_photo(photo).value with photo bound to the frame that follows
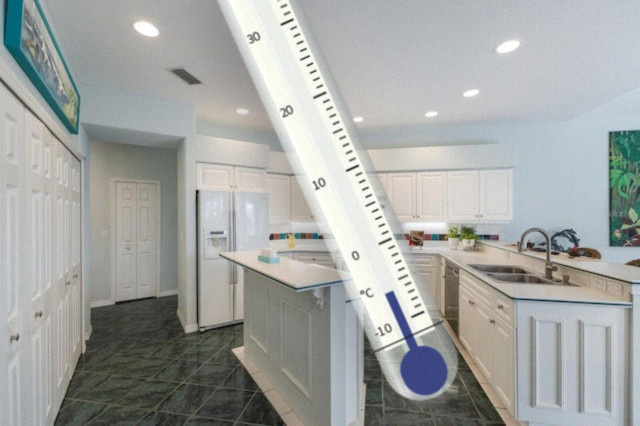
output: **-6** °C
